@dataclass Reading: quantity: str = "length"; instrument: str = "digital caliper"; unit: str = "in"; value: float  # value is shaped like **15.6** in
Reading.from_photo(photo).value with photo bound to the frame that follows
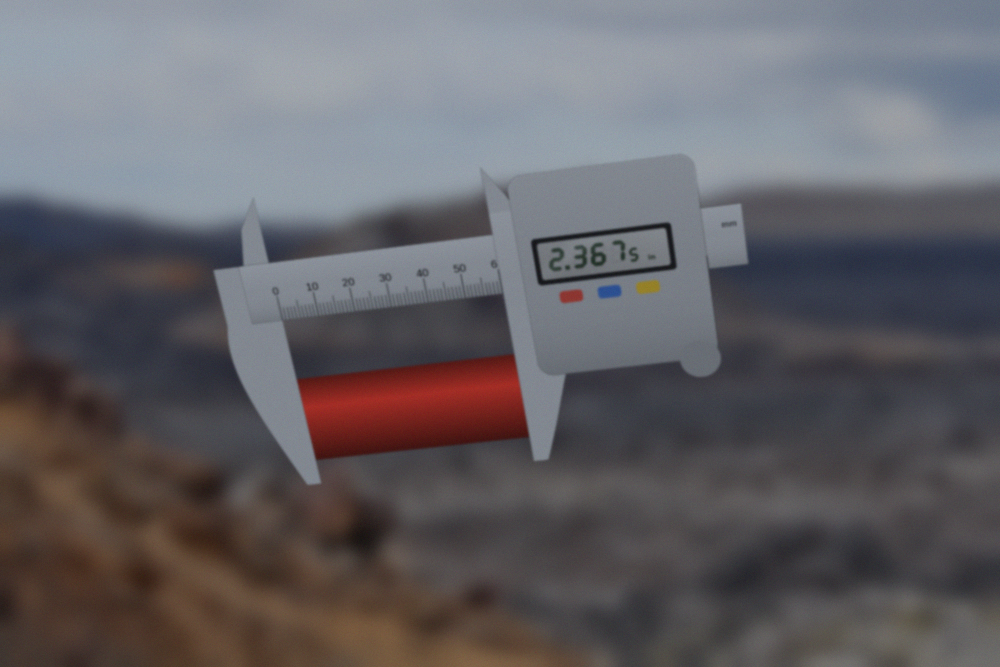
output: **2.3675** in
